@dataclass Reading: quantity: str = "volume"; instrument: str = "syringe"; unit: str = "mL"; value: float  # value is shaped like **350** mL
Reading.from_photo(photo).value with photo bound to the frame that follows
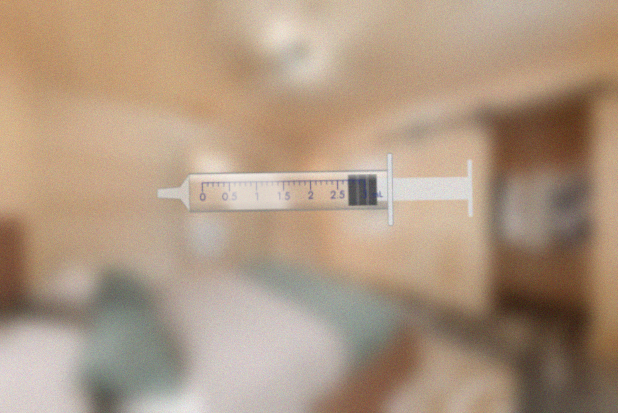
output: **2.7** mL
